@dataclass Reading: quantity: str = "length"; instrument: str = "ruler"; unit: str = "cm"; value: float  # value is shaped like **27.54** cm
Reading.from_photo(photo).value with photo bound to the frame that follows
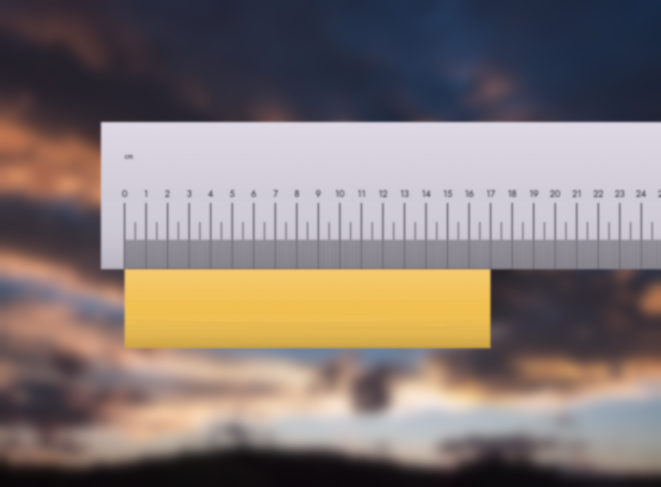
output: **17** cm
